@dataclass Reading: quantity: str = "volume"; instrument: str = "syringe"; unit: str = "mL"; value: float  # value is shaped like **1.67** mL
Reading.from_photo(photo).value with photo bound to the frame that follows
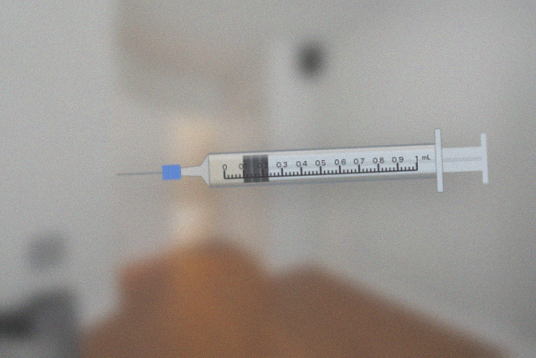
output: **0.1** mL
